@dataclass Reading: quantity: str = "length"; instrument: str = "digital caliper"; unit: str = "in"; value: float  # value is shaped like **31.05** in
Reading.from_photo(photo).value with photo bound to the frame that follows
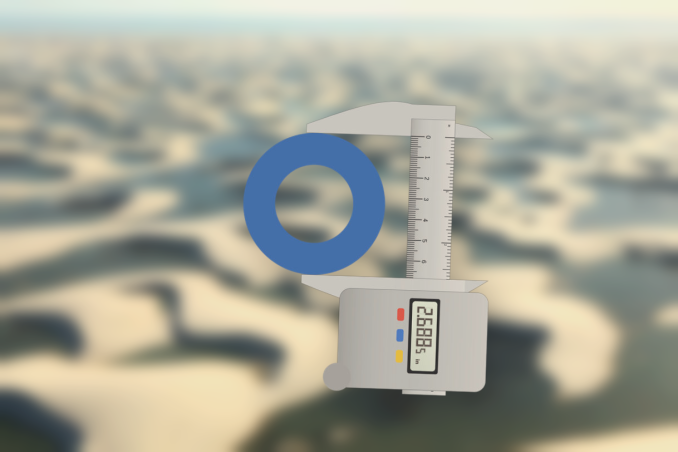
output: **2.6885** in
